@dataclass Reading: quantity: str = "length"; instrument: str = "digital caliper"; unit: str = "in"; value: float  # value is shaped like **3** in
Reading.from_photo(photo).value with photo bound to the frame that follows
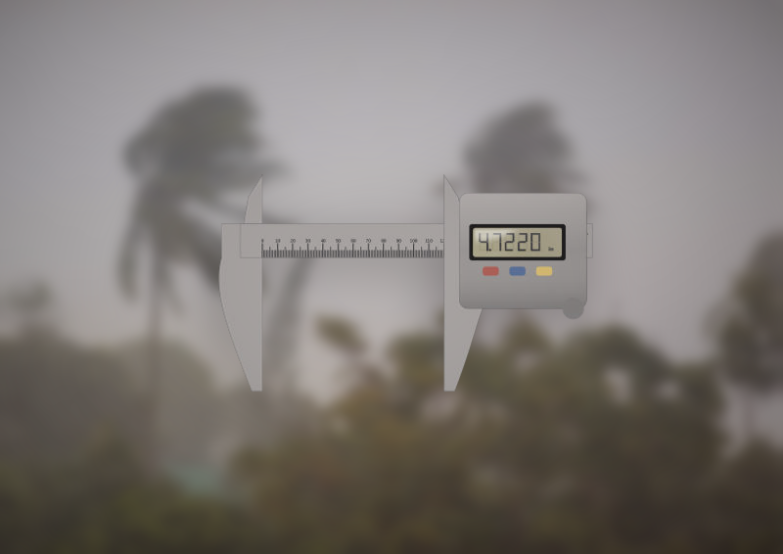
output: **4.7220** in
